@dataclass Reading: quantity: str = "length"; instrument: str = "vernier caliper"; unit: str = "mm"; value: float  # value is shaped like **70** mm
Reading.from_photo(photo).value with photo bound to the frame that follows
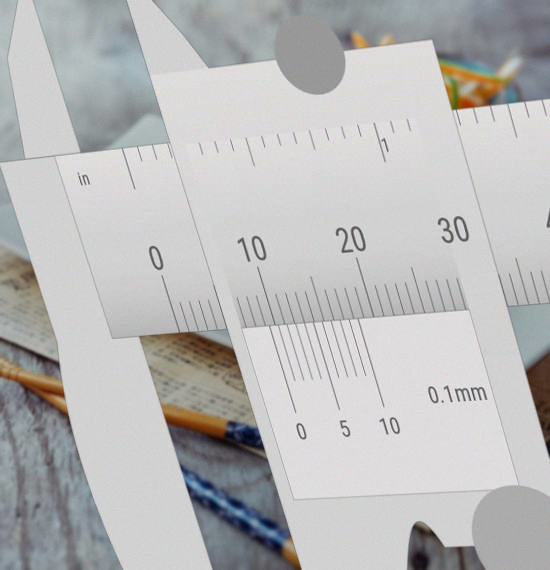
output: **9.4** mm
